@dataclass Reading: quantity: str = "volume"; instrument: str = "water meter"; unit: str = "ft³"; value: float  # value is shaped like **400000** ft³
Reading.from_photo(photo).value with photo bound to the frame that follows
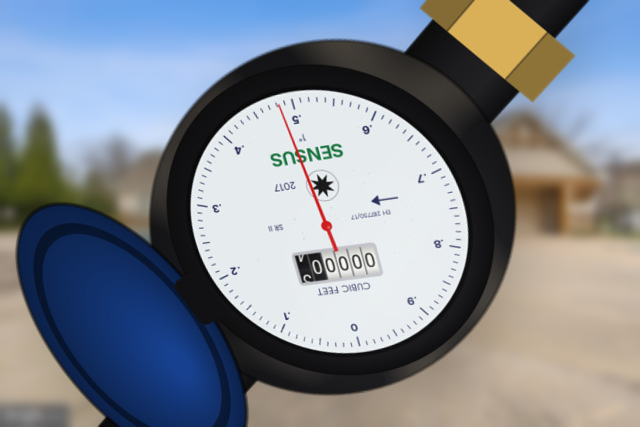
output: **3.48** ft³
